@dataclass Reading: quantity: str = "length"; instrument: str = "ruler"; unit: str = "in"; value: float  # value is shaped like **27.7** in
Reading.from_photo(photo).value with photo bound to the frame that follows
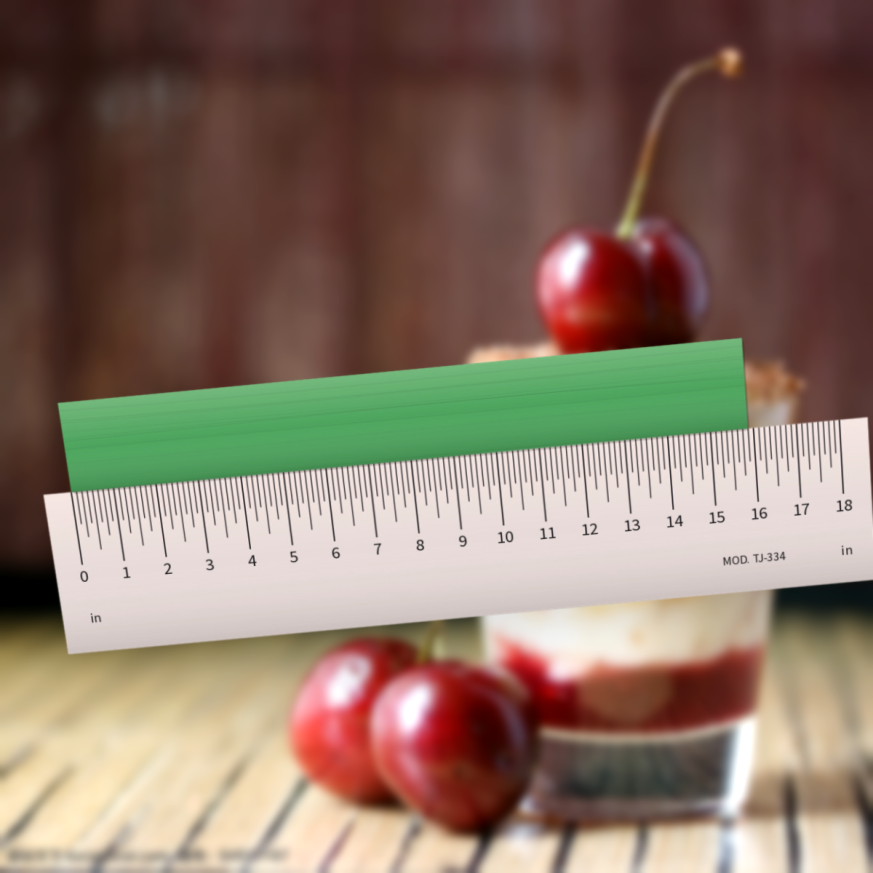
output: **15.875** in
